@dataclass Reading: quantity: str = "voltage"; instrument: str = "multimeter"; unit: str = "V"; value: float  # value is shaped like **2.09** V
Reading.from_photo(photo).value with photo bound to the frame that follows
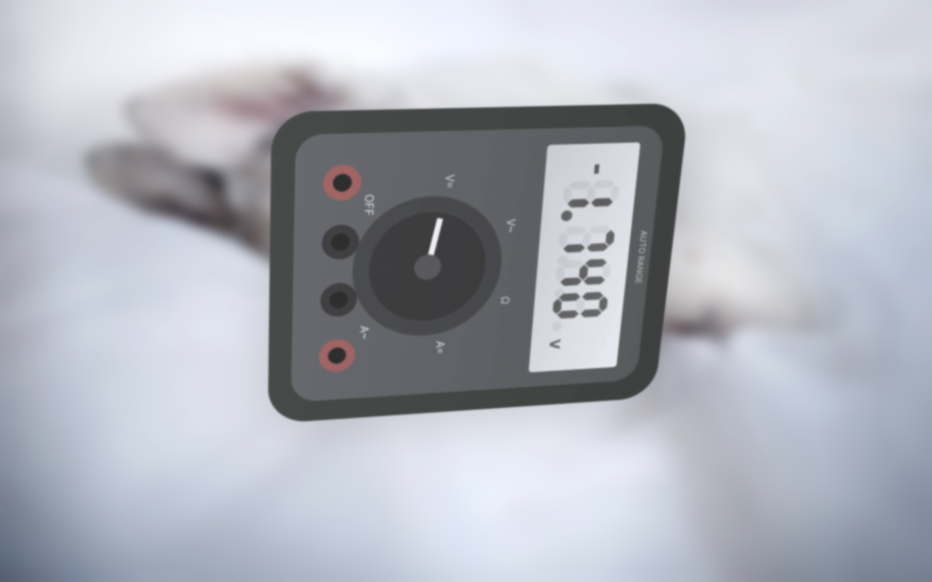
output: **-1.740** V
